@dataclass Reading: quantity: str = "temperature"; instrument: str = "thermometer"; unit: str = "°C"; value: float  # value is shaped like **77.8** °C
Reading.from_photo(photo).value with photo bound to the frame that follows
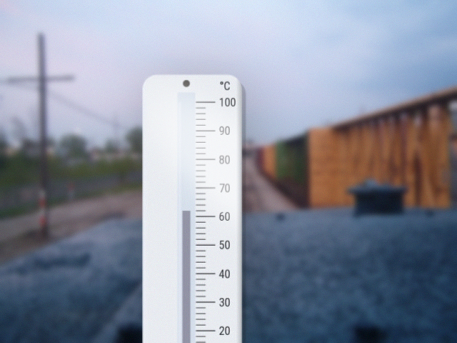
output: **62** °C
